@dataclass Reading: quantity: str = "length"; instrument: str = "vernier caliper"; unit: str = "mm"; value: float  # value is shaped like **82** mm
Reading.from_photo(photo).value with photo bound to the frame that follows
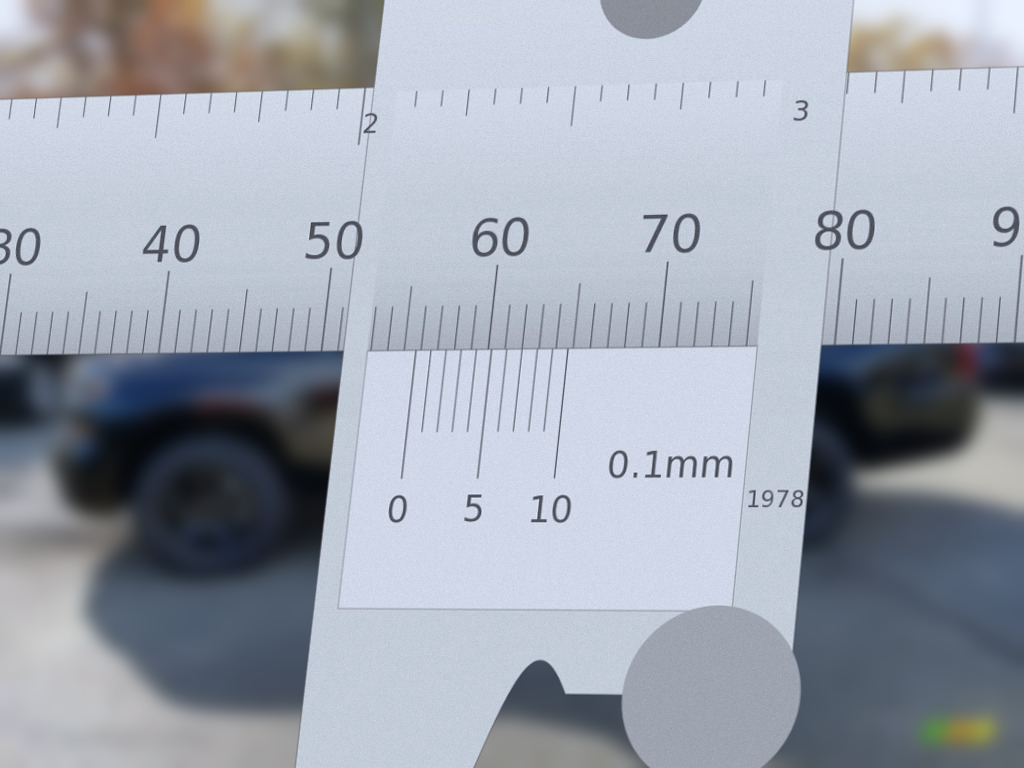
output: **55.7** mm
